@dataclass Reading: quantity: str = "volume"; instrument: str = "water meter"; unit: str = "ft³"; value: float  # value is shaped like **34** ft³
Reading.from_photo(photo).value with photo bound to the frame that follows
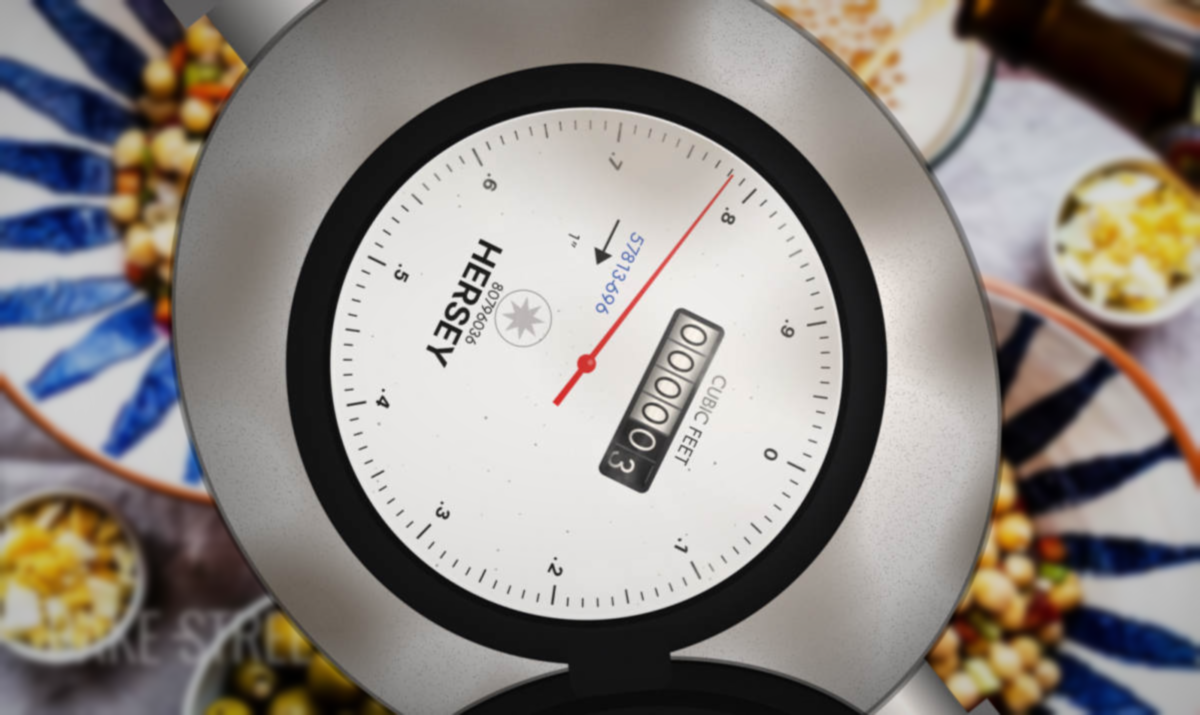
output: **2.78** ft³
